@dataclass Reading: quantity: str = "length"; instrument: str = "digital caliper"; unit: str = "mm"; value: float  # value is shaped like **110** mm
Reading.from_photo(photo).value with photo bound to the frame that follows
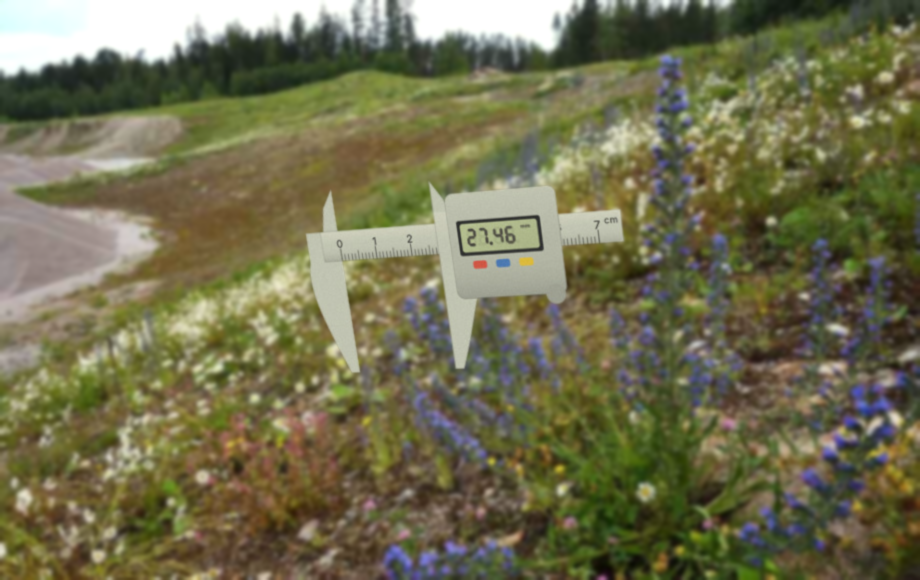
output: **27.46** mm
